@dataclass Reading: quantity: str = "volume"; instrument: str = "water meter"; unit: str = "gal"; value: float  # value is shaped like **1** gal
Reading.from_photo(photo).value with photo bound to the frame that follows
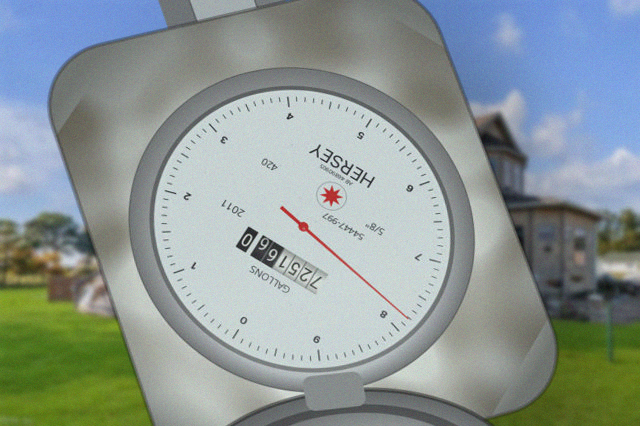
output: **7251657.8** gal
